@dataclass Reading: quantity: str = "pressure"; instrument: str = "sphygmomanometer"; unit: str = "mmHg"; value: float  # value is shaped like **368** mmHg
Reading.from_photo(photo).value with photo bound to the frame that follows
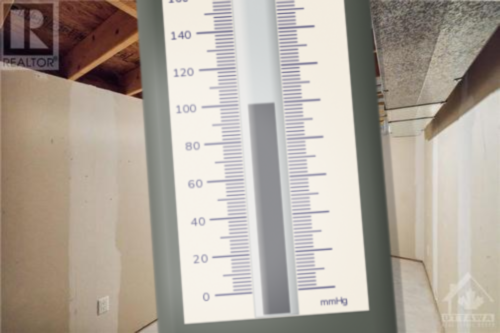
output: **100** mmHg
